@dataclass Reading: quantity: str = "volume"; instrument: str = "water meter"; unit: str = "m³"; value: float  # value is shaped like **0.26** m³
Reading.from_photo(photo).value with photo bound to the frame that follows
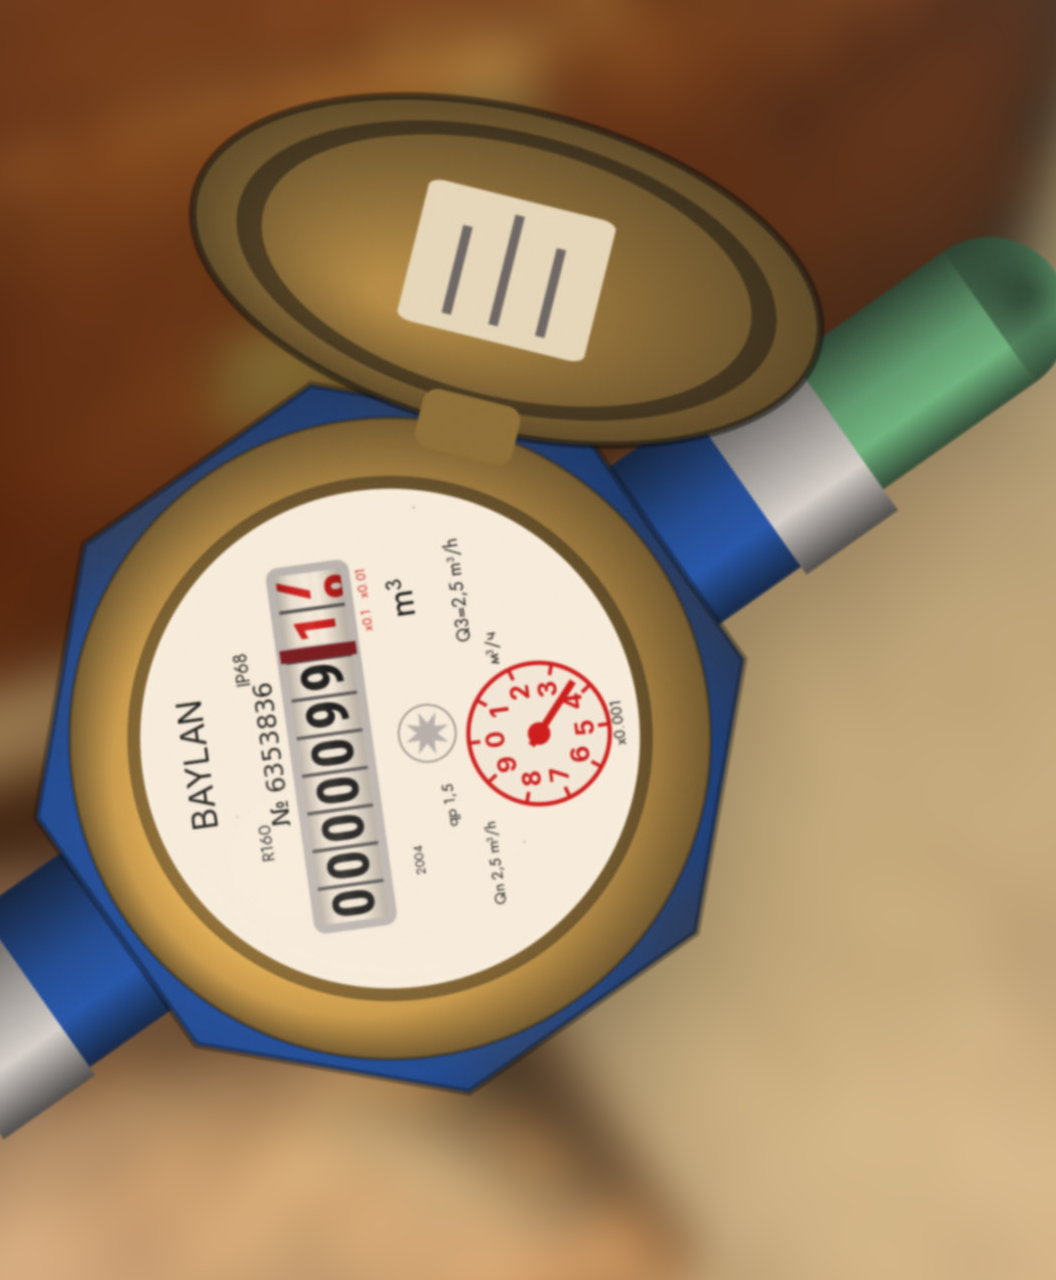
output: **99.173** m³
